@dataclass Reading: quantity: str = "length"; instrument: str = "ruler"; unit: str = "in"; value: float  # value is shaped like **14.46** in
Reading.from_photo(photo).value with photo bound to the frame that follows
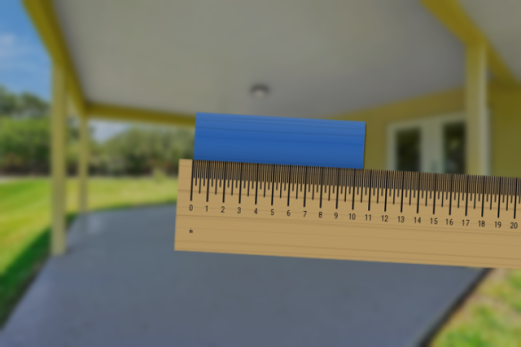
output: **10.5** in
